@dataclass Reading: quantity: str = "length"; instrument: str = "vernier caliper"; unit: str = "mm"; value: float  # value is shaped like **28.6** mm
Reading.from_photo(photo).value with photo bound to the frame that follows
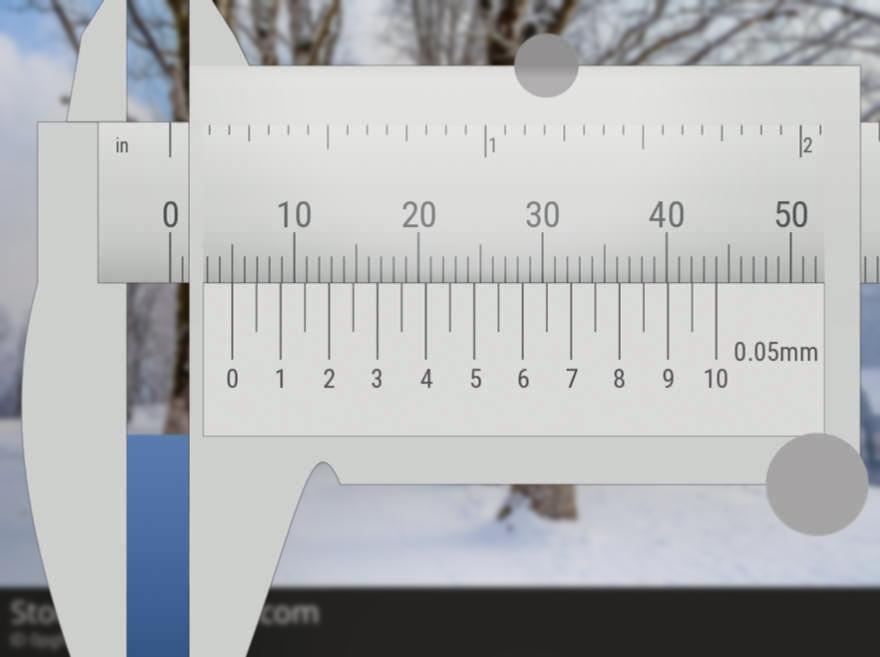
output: **5.0** mm
